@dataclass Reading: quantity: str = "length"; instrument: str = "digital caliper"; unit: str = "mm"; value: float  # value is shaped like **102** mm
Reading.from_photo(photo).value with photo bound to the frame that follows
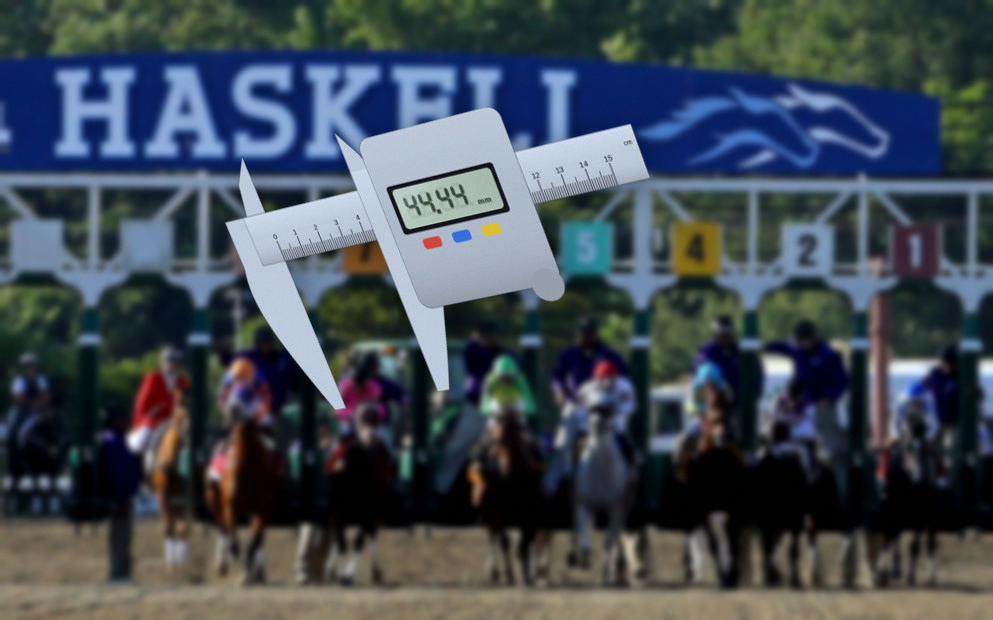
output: **44.44** mm
